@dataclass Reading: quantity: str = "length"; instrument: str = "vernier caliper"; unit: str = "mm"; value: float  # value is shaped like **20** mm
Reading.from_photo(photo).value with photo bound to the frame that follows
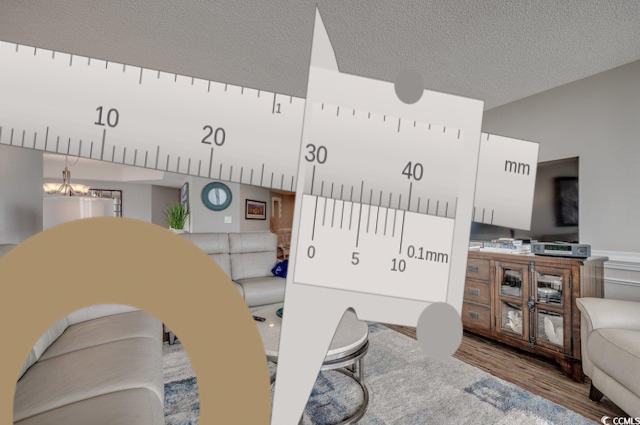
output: **30.6** mm
